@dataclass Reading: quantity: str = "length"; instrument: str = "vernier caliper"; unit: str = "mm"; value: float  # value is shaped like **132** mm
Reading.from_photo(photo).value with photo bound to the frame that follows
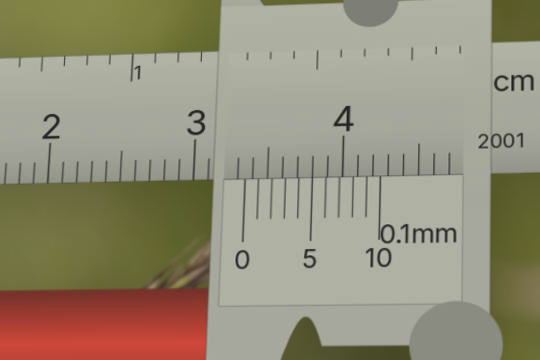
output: **33.5** mm
